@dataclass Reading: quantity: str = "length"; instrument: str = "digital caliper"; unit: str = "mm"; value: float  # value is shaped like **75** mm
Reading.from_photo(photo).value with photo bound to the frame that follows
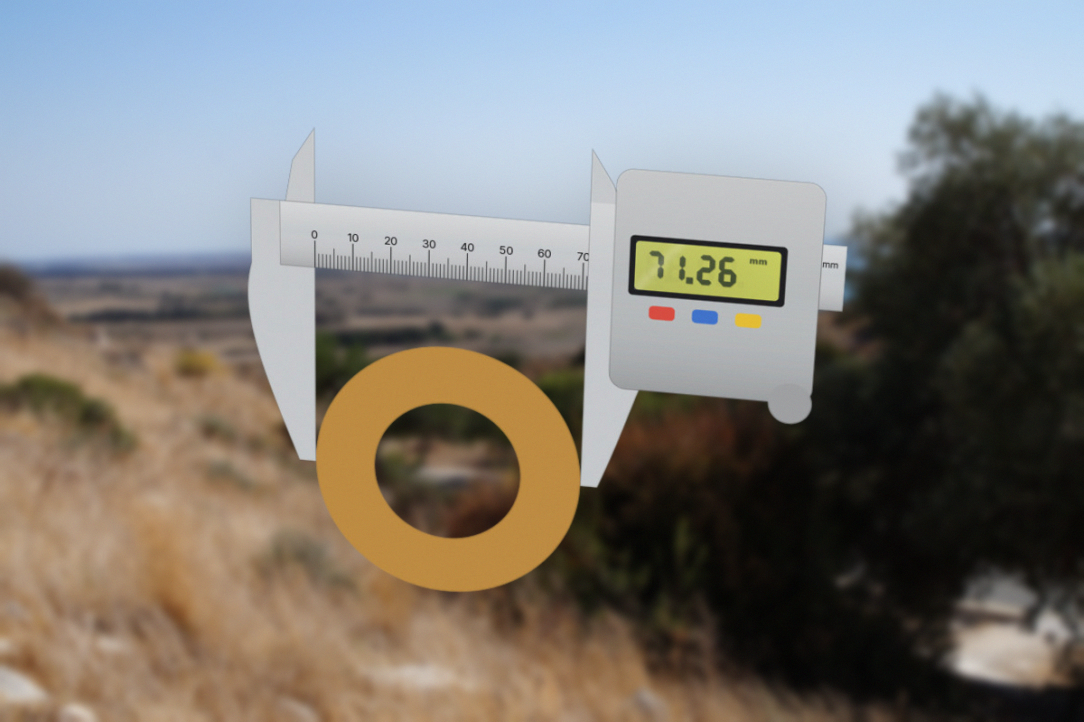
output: **71.26** mm
